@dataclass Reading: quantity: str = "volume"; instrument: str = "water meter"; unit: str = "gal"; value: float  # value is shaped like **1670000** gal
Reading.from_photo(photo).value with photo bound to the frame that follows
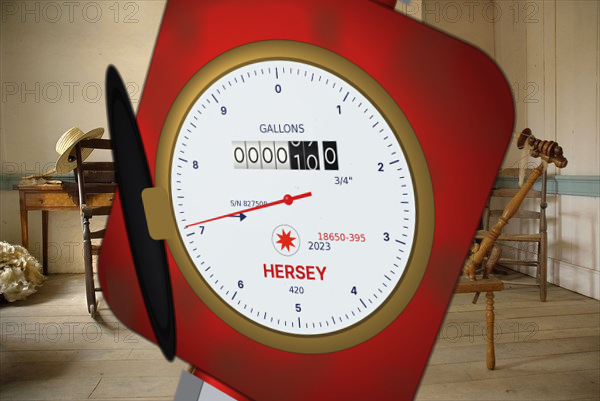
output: **97.1** gal
